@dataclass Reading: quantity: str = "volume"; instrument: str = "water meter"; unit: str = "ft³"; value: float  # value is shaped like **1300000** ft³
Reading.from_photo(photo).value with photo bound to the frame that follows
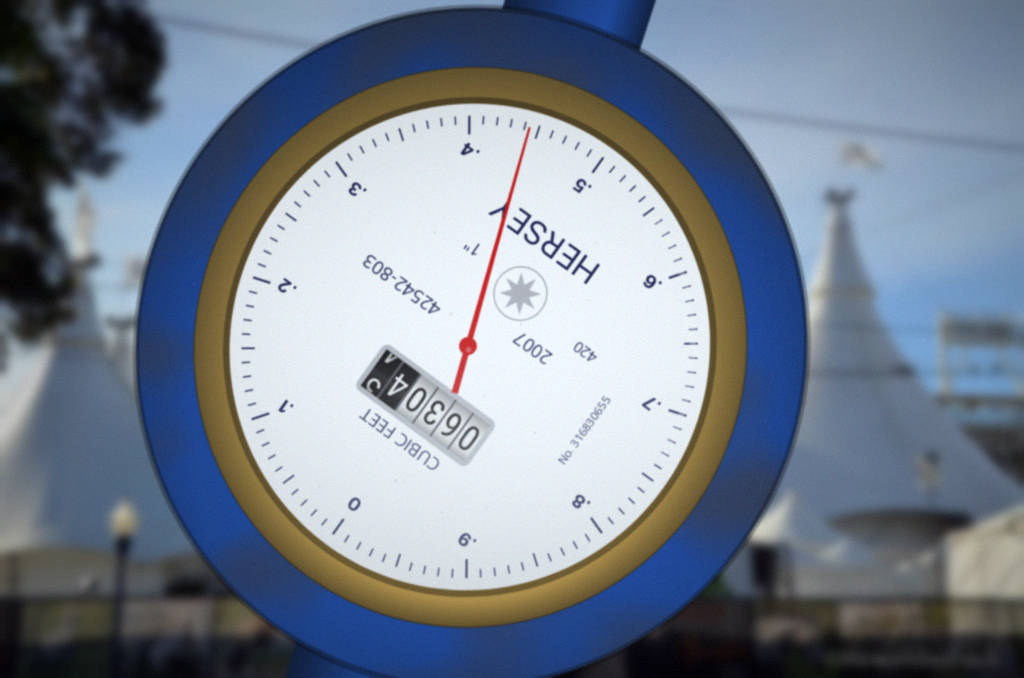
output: **63043.44** ft³
